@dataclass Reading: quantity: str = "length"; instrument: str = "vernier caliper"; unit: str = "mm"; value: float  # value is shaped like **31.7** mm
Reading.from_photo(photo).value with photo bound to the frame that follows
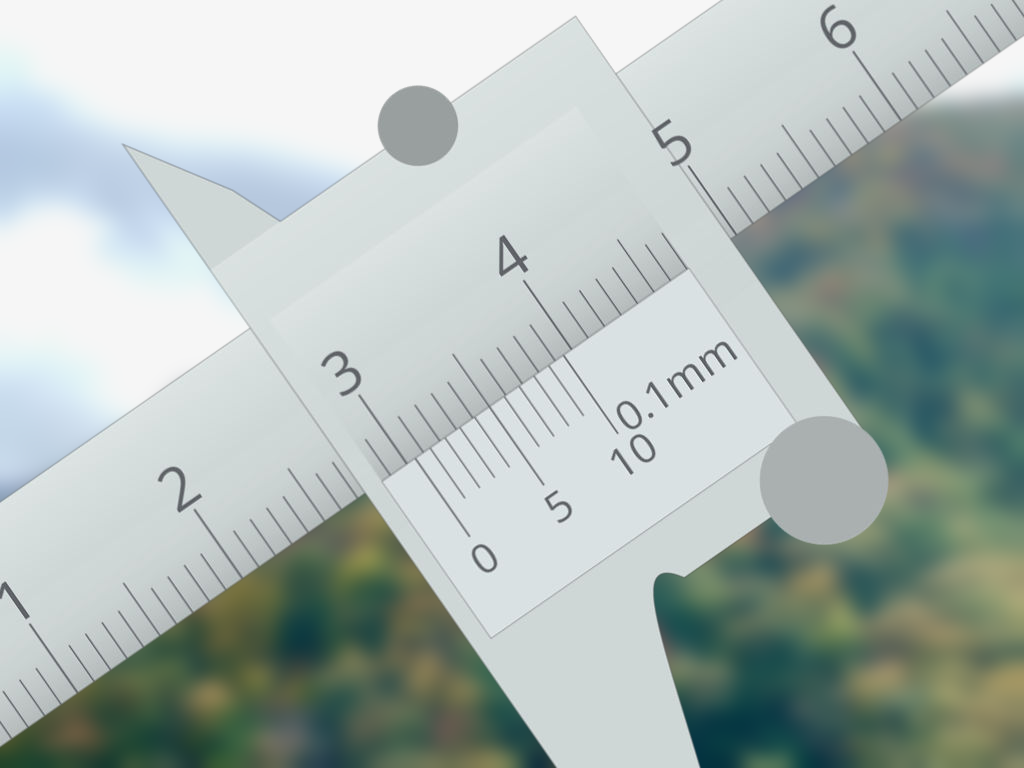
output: **30.5** mm
